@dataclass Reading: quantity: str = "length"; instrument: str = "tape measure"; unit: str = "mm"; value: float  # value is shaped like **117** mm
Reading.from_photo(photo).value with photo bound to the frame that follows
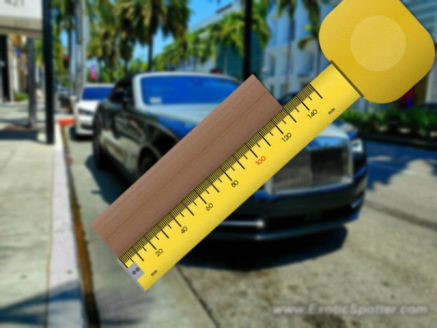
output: **130** mm
